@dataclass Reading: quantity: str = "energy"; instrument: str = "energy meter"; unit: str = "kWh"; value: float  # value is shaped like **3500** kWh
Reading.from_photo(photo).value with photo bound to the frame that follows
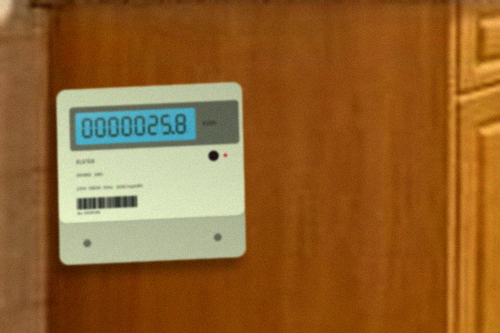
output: **25.8** kWh
